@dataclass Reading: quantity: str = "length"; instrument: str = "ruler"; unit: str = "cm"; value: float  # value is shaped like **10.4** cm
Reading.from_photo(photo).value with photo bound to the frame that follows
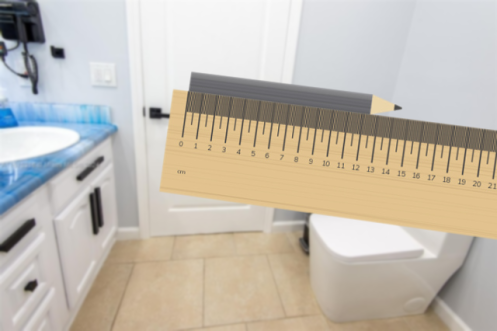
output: **14.5** cm
